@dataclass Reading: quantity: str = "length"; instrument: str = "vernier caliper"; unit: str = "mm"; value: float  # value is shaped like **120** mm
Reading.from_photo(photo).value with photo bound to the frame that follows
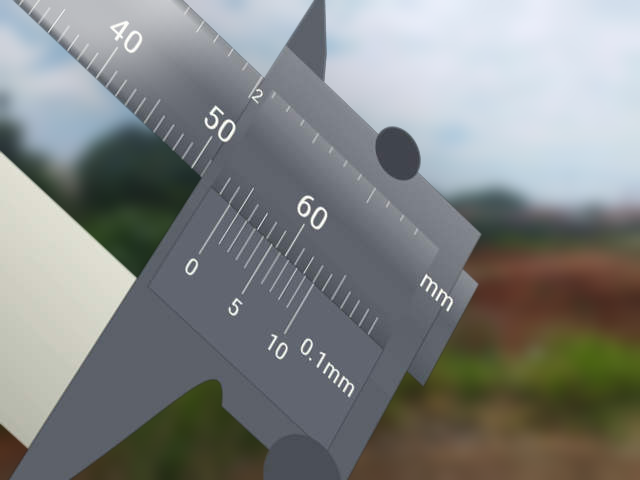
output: **54.1** mm
